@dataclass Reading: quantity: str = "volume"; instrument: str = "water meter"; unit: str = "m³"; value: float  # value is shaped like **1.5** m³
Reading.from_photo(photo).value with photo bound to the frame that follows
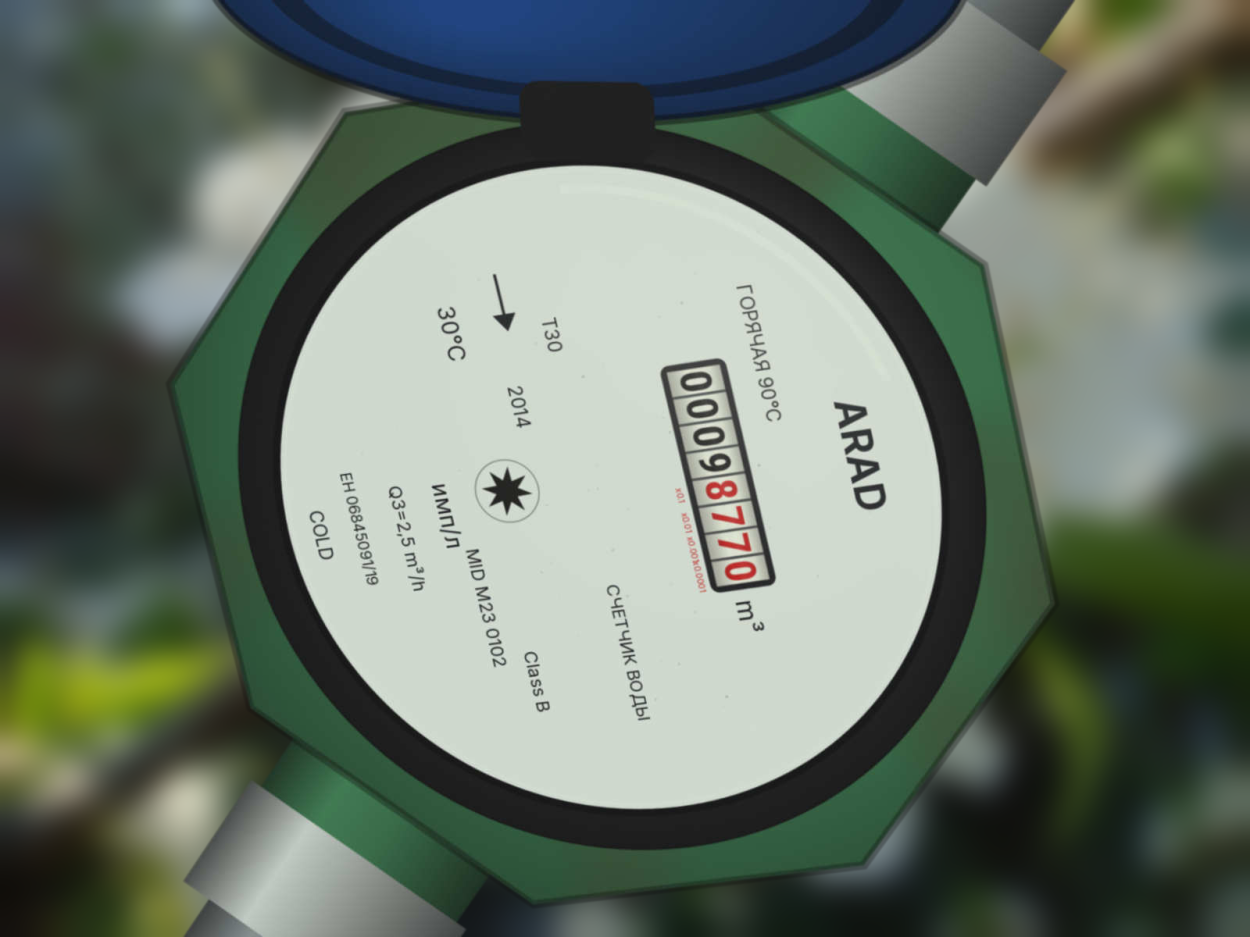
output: **9.8770** m³
